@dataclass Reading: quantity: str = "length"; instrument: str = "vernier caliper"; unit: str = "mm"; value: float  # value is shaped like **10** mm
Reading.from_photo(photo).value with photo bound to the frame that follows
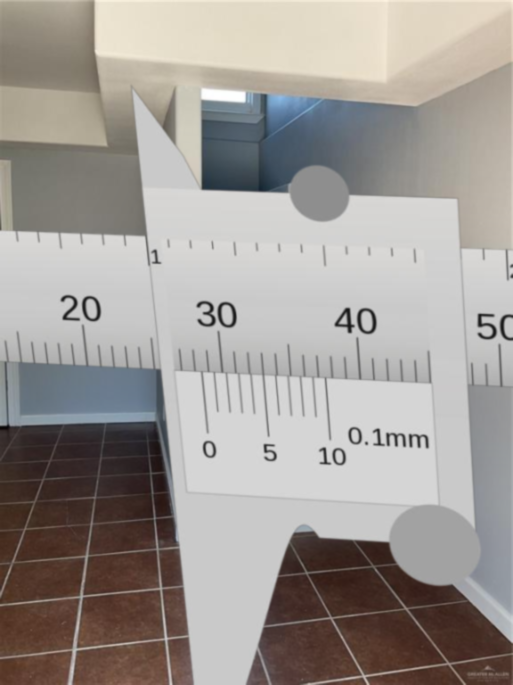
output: **28.5** mm
